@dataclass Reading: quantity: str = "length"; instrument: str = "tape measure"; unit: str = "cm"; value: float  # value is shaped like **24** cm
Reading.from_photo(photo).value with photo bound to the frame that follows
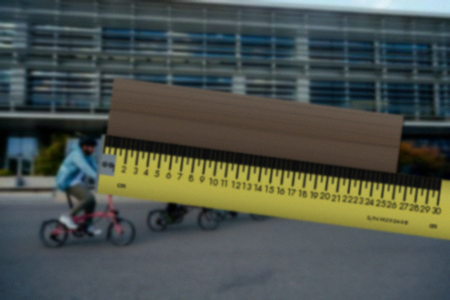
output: **26** cm
